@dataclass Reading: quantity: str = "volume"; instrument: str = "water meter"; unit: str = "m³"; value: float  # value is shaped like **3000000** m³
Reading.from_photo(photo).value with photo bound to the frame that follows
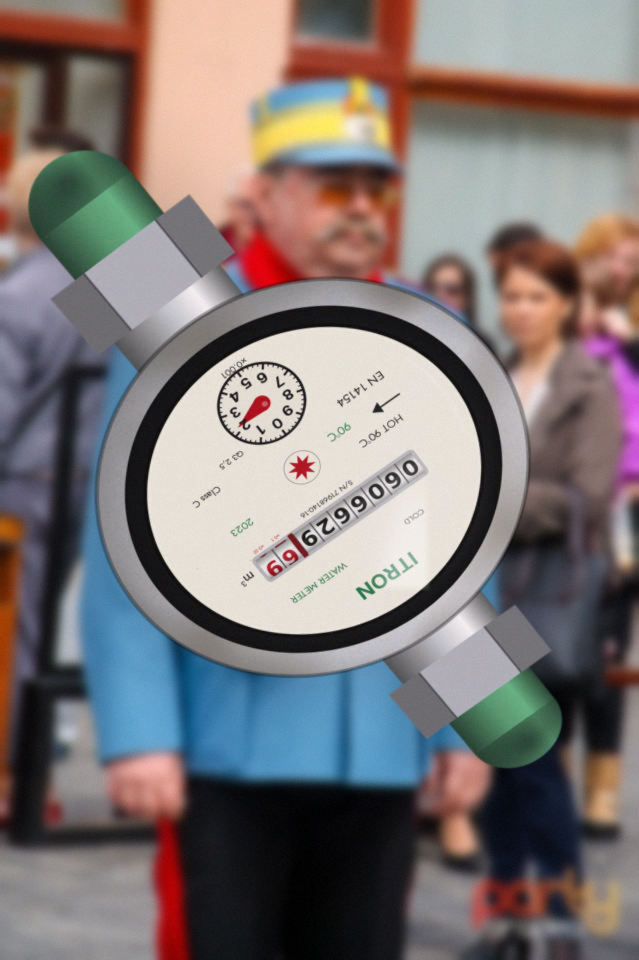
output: **606629.692** m³
